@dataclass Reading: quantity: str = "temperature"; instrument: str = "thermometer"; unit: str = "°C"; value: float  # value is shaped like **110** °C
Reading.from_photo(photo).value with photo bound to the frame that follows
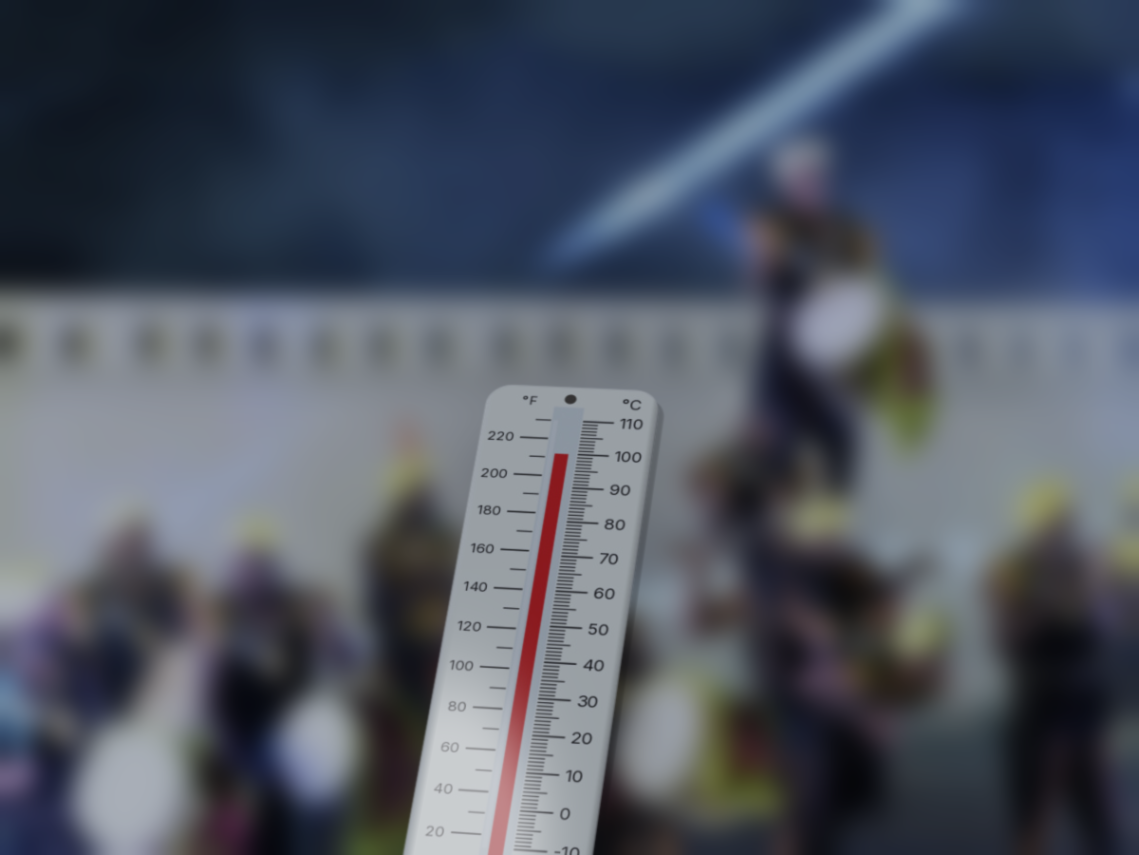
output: **100** °C
